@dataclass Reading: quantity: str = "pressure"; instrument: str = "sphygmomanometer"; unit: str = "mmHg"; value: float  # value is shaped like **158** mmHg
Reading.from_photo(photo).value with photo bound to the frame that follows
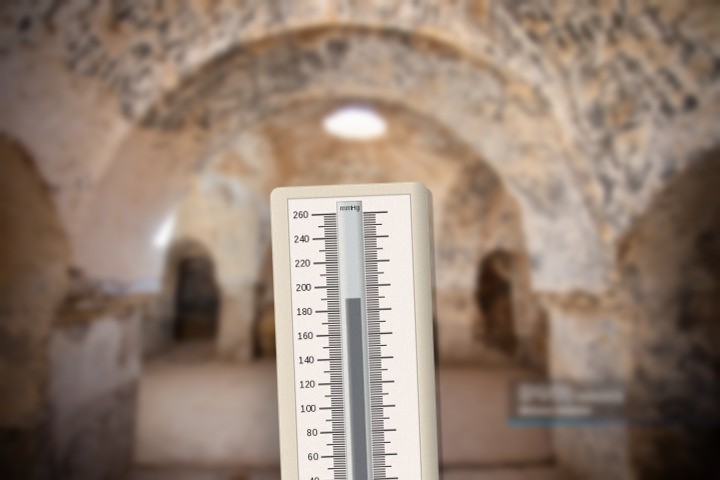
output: **190** mmHg
